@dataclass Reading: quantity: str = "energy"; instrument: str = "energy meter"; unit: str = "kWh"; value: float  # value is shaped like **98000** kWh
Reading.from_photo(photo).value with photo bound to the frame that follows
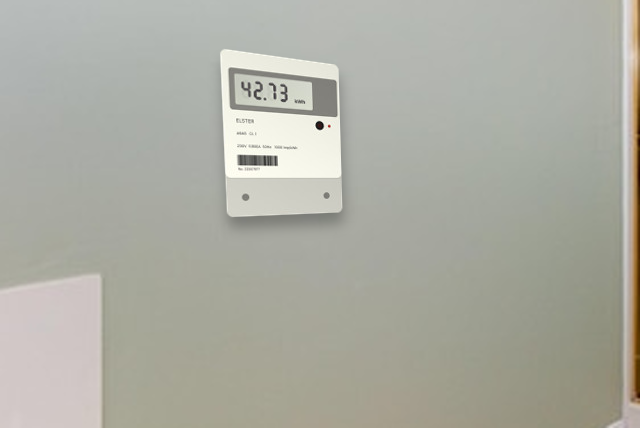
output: **42.73** kWh
